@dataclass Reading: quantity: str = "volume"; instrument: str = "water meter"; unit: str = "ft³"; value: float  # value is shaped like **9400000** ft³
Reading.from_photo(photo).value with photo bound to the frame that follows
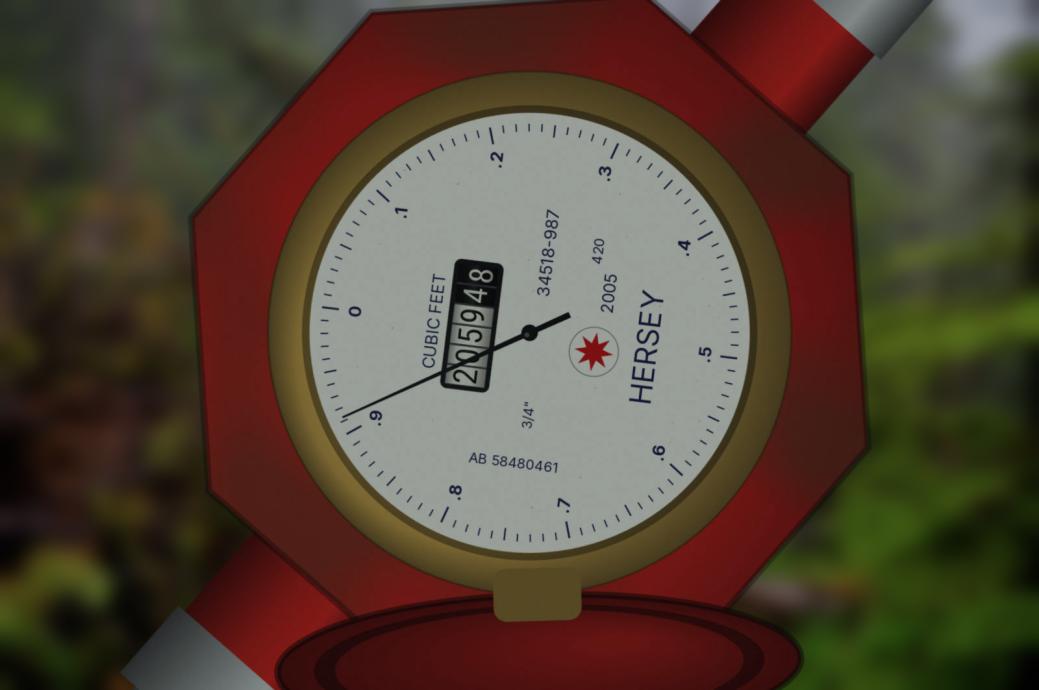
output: **205947.91** ft³
